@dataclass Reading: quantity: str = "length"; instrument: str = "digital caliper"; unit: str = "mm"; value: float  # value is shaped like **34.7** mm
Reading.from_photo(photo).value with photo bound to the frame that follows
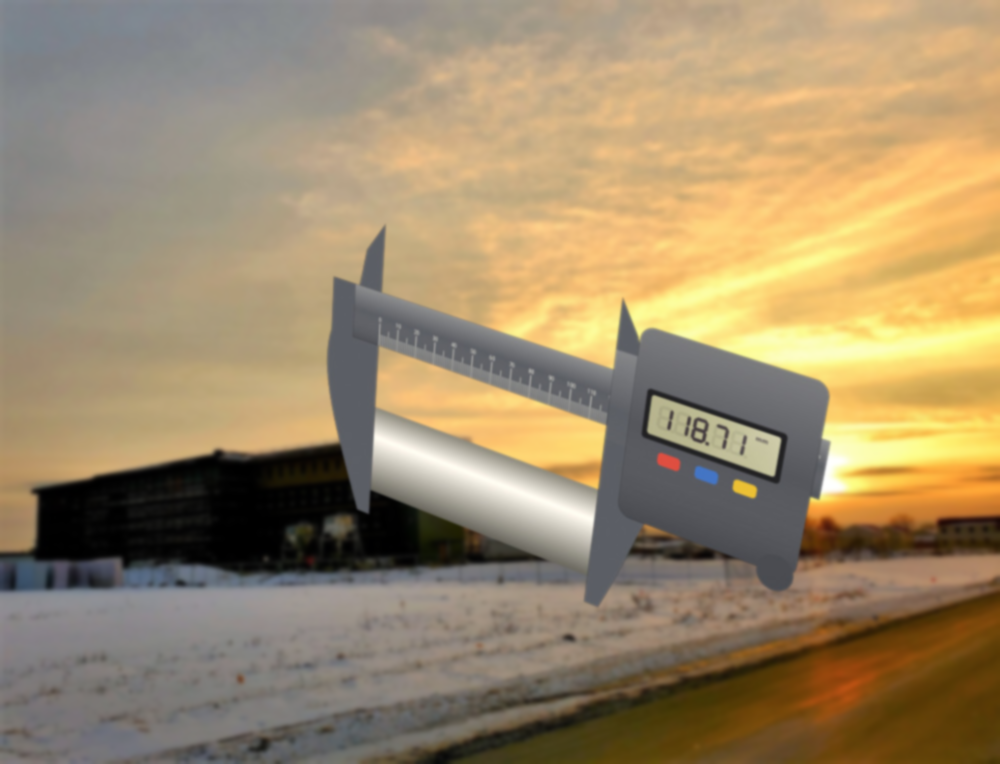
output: **118.71** mm
